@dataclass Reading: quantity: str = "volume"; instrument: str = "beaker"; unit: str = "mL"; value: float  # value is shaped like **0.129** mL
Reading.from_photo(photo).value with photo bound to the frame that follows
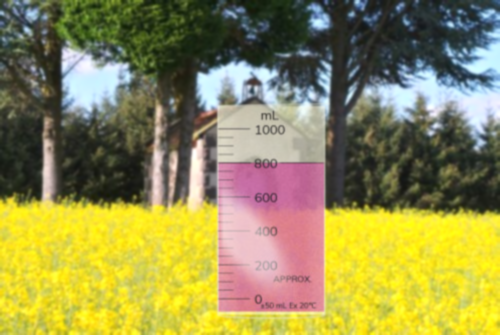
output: **800** mL
